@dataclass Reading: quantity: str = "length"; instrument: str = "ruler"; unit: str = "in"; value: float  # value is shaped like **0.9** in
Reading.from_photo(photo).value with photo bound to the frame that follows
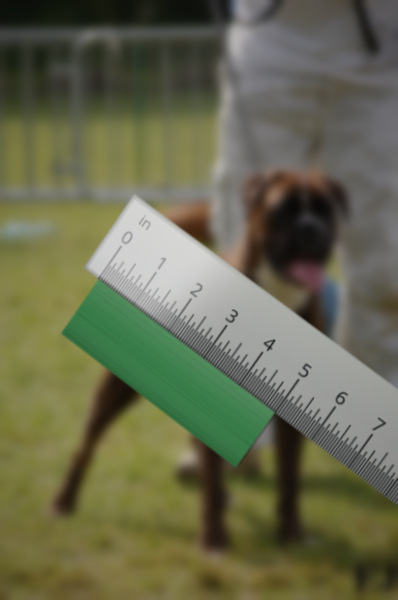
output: **5** in
